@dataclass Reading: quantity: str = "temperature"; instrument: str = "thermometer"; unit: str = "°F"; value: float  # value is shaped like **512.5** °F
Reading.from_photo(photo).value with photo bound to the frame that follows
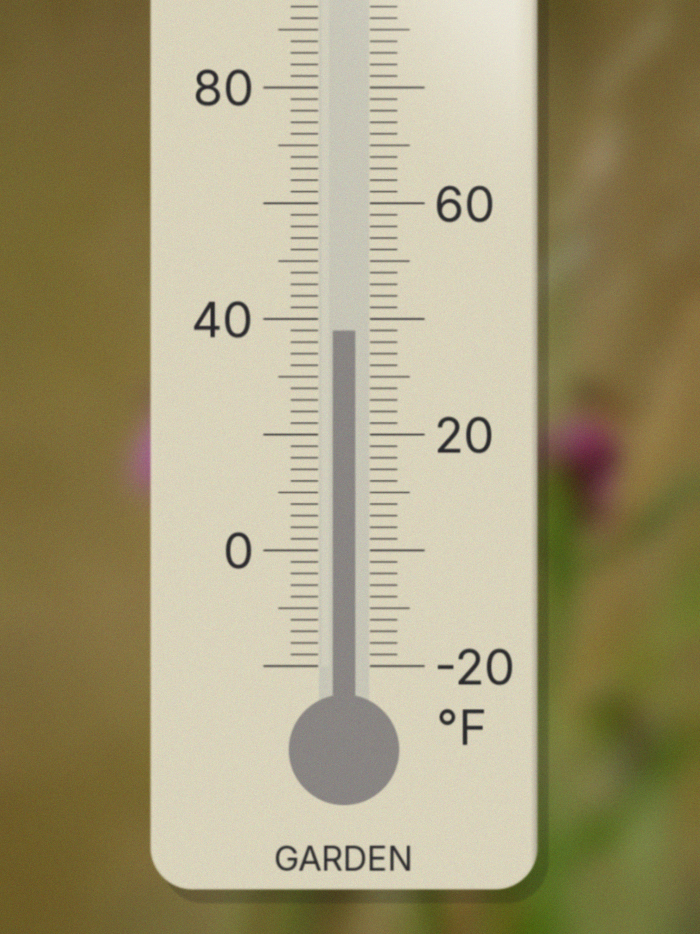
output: **38** °F
